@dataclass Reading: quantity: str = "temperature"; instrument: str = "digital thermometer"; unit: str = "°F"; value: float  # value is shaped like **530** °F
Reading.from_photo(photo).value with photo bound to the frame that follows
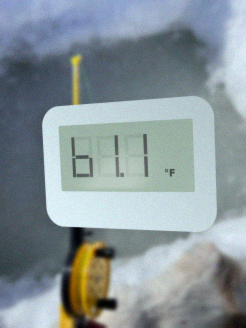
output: **61.1** °F
